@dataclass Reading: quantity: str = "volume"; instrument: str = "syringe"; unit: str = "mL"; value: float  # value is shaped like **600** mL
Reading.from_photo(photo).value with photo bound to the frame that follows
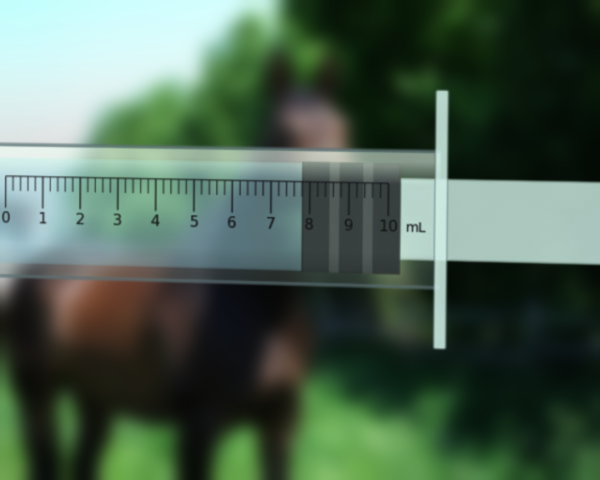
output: **7.8** mL
